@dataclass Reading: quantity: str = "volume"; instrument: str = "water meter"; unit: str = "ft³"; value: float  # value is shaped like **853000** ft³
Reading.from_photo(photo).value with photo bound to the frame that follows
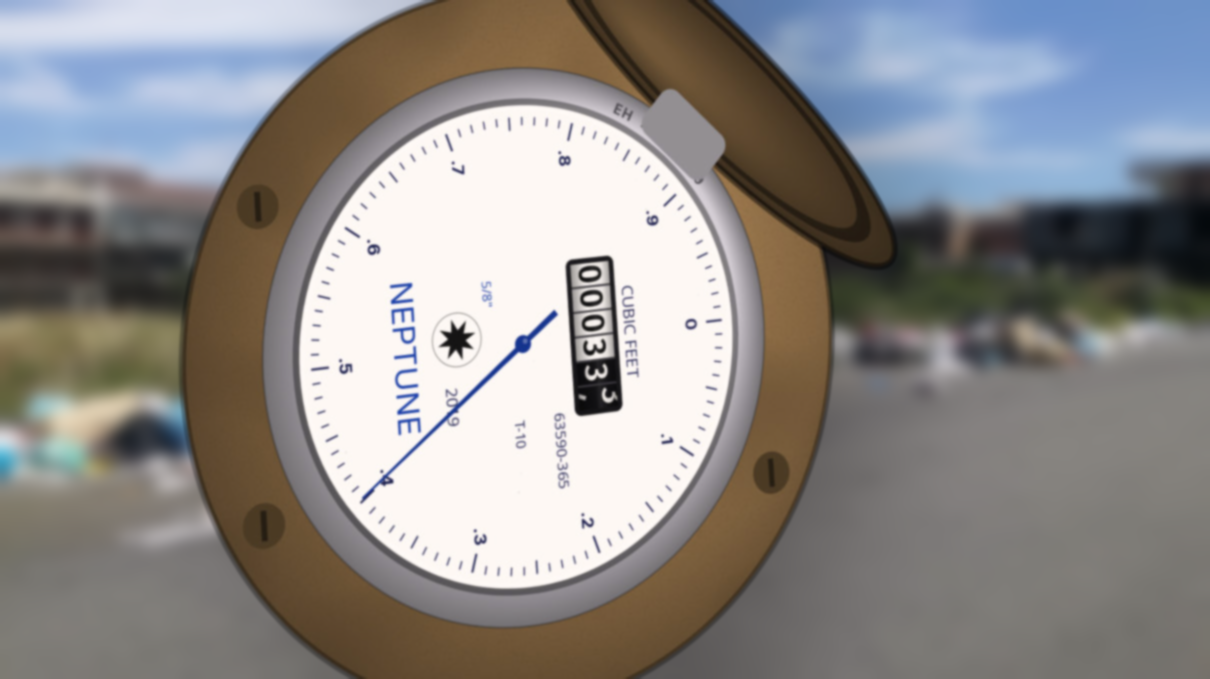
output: **333.40** ft³
